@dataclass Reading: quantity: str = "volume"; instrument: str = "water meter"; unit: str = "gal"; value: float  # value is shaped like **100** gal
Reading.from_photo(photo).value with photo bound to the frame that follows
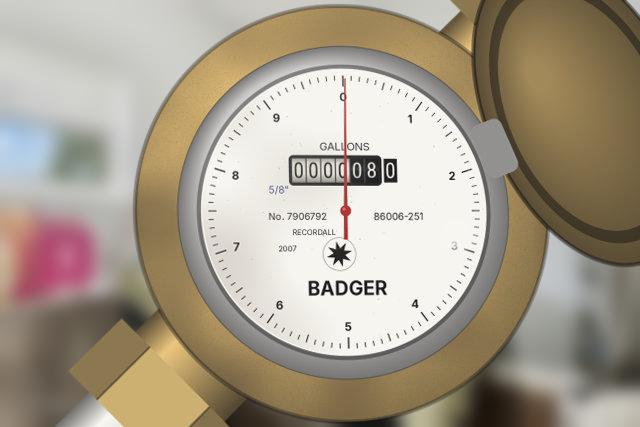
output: **80.0** gal
